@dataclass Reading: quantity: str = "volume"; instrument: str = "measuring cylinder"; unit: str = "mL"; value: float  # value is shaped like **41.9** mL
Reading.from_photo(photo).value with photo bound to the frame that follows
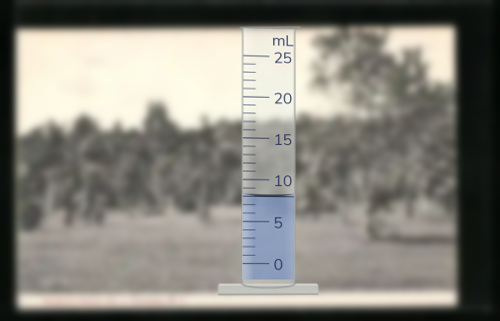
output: **8** mL
